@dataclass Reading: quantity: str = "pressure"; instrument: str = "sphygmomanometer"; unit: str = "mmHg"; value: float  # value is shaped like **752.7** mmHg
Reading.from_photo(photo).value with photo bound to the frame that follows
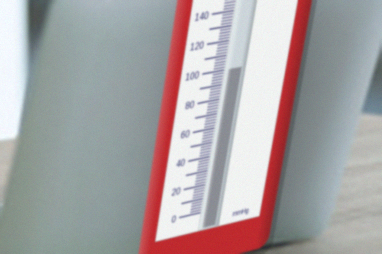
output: **100** mmHg
